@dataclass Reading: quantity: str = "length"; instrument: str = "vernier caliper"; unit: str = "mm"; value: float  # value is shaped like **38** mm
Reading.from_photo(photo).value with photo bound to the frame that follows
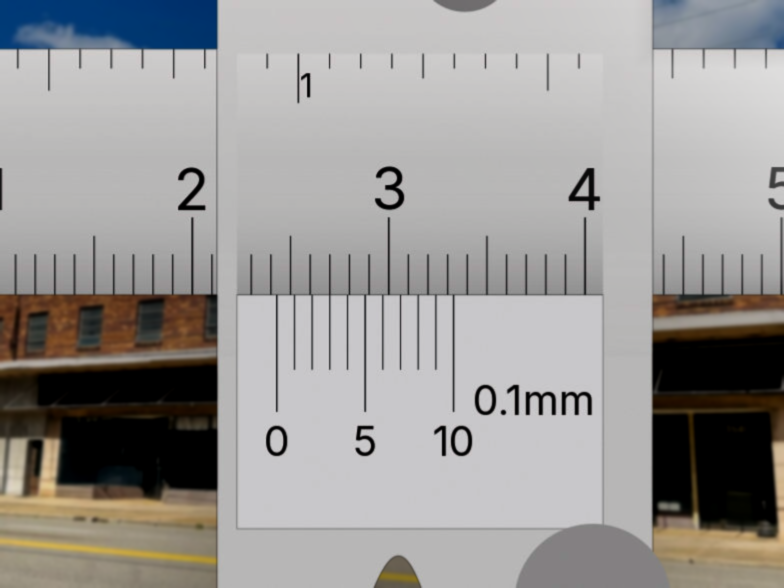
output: **24.3** mm
